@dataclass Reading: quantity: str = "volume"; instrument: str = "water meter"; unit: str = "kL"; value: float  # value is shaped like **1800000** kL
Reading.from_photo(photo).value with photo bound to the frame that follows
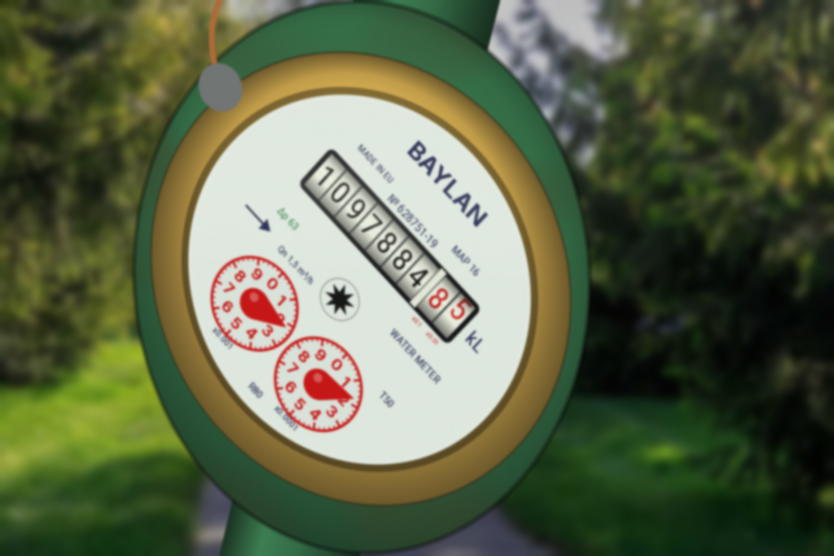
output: **1097884.8521** kL
